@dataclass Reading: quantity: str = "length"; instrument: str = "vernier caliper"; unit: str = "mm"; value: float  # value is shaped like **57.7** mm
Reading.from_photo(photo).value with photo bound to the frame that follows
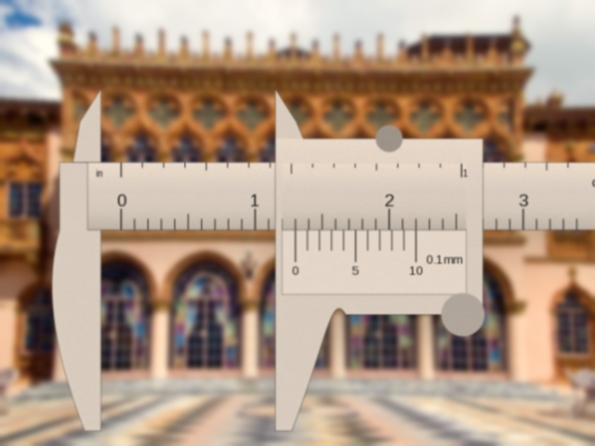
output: **13.0** mm
